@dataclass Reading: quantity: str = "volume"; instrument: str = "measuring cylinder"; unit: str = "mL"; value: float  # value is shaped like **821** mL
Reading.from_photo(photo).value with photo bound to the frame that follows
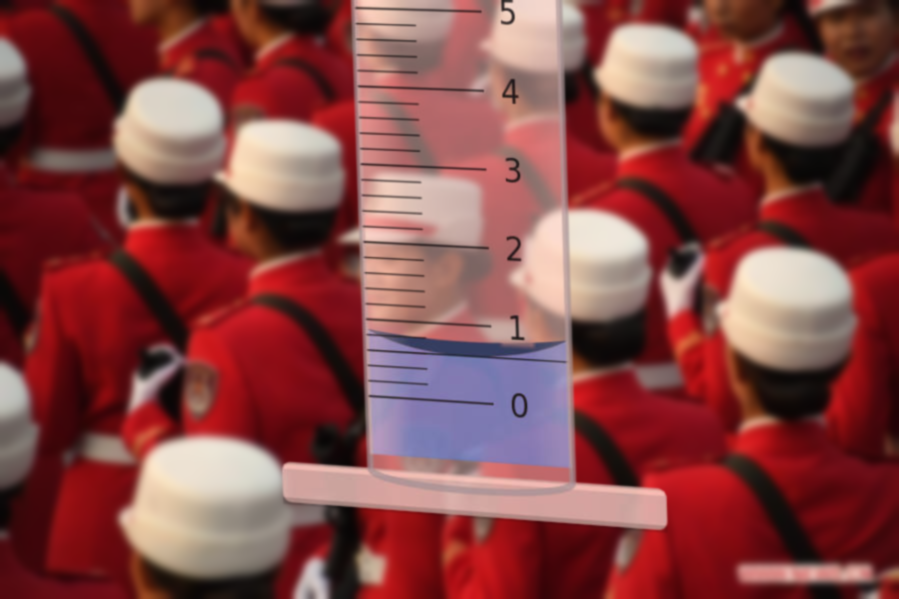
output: **0.6** mL
